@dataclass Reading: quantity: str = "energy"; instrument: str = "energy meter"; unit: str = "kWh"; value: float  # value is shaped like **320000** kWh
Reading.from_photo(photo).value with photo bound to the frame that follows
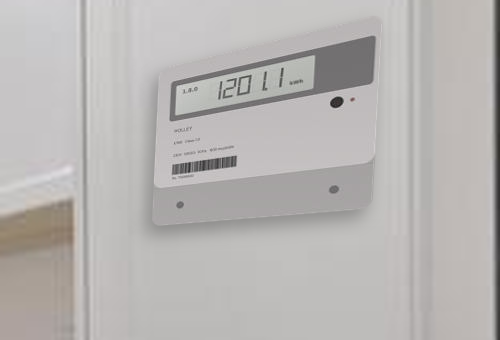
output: **1201.1** kWh
